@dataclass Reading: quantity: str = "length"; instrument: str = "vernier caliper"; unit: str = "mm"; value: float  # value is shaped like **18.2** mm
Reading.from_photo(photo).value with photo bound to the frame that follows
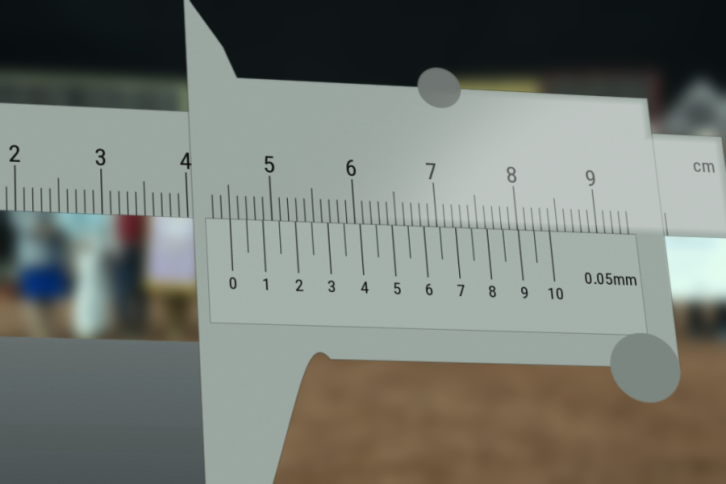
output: **45.0** mm
